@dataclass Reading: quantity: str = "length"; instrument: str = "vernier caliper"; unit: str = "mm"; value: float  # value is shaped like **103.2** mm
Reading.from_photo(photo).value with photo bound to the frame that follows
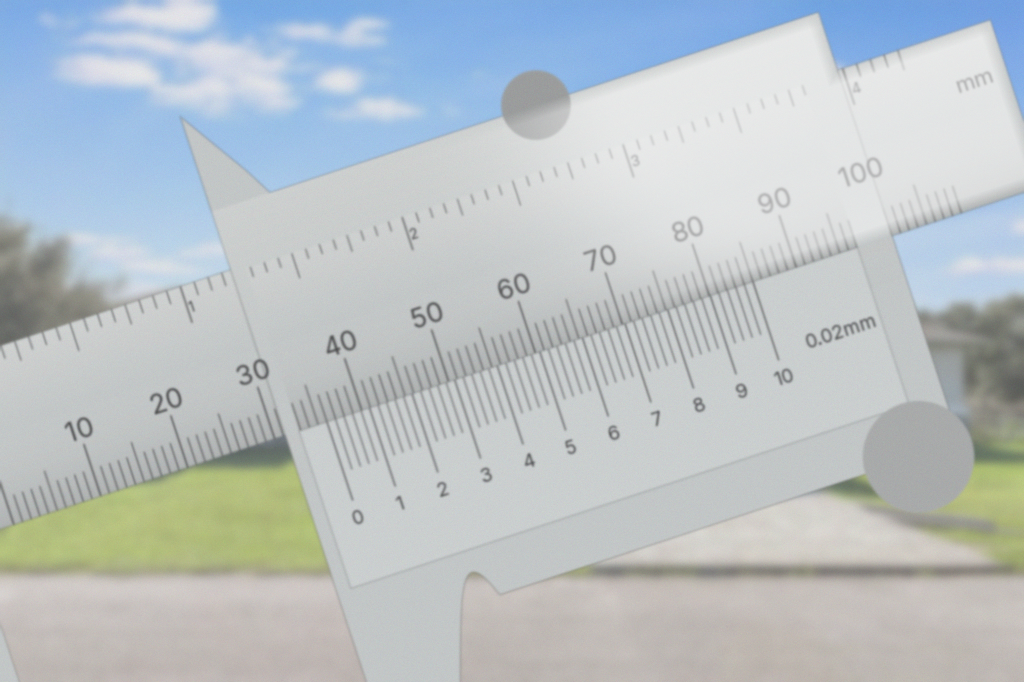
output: **36.0** mm
